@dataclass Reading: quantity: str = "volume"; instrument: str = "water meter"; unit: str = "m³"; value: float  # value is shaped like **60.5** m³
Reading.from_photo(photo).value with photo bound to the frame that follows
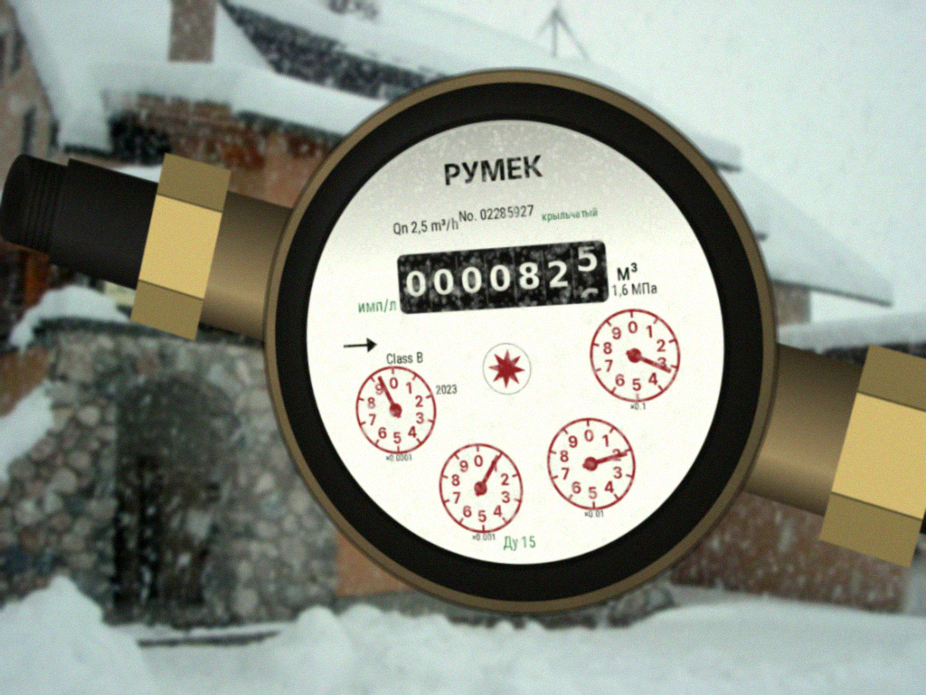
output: **825.3209** m³
